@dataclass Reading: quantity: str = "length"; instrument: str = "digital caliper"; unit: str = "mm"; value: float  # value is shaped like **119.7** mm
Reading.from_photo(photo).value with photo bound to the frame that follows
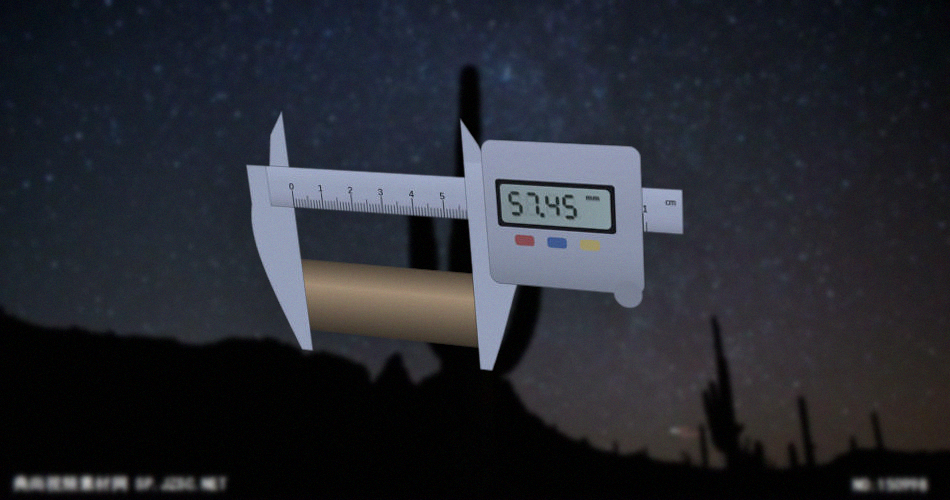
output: **57.45** mm
